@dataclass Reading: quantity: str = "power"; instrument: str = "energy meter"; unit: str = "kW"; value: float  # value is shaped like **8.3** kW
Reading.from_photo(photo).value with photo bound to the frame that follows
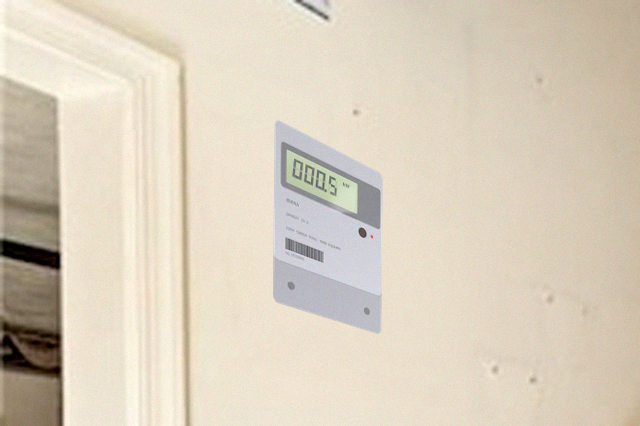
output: **0.5** kW
